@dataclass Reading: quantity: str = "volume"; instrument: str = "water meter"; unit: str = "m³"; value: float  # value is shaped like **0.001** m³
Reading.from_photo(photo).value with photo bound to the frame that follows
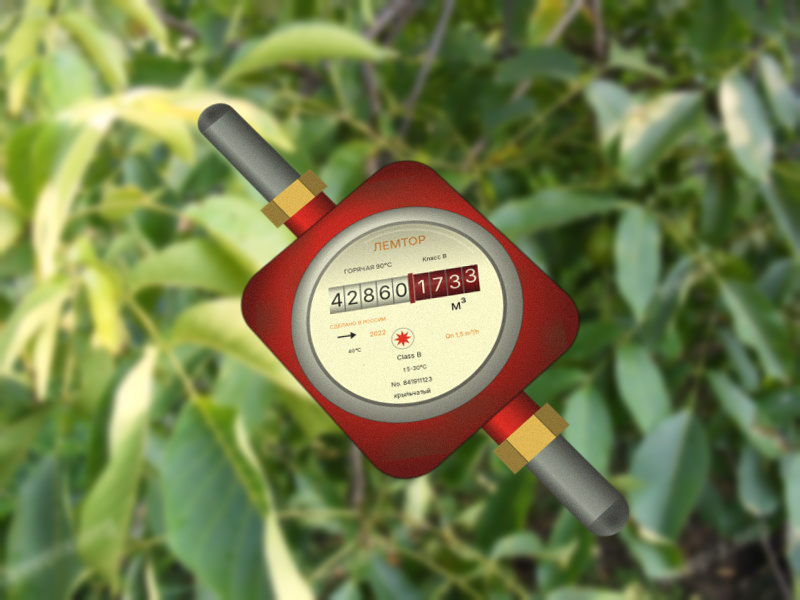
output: **42860.1733** m³
